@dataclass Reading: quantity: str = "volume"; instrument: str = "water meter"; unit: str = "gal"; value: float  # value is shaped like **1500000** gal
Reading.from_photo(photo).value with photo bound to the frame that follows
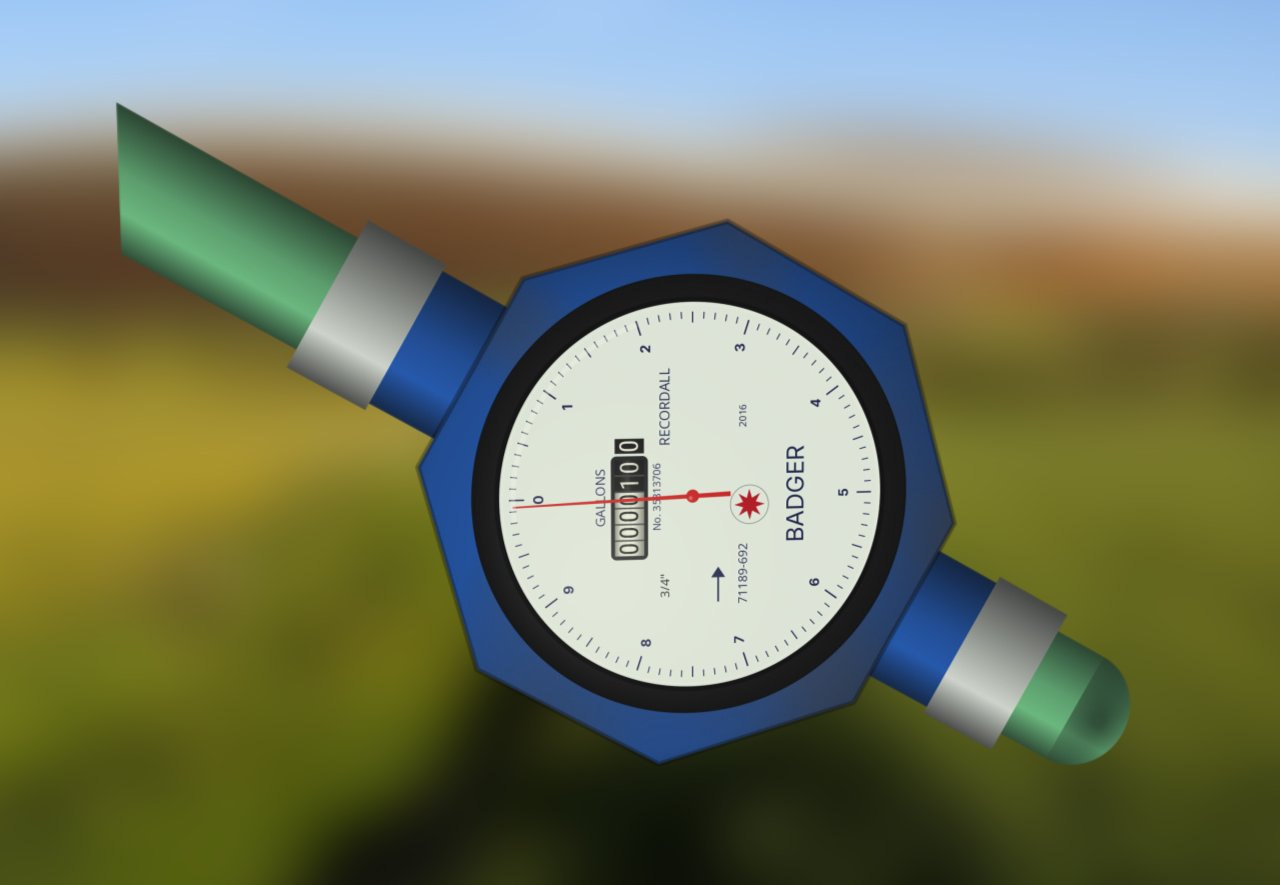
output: **99.9** gal
